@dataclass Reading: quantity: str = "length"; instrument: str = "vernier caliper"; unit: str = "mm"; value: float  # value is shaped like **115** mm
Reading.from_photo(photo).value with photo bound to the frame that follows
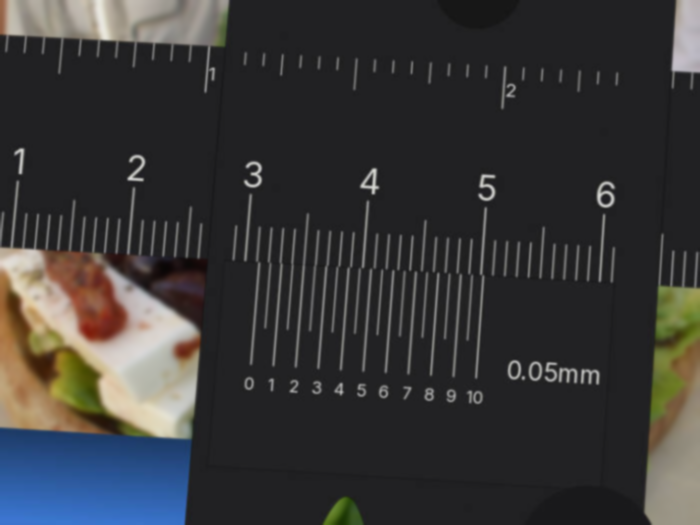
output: **31.2** mm
